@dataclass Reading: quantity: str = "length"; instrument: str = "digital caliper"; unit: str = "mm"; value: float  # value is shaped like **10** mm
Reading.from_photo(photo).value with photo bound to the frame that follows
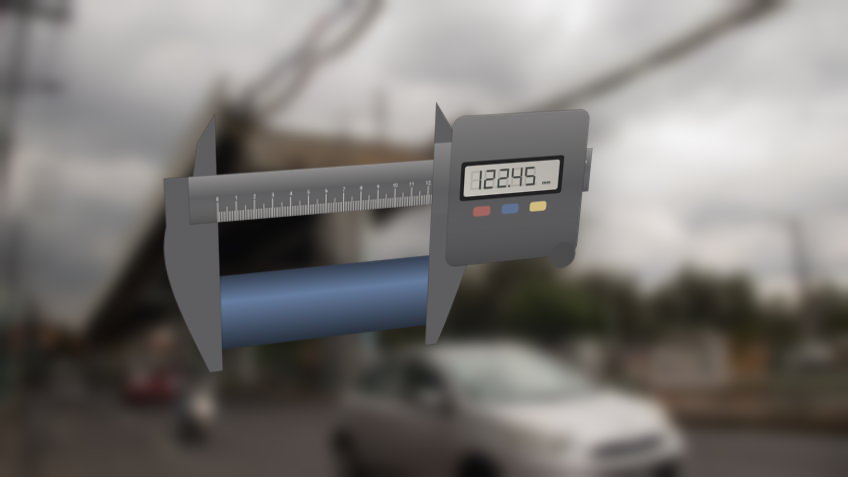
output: **122.45** mm
